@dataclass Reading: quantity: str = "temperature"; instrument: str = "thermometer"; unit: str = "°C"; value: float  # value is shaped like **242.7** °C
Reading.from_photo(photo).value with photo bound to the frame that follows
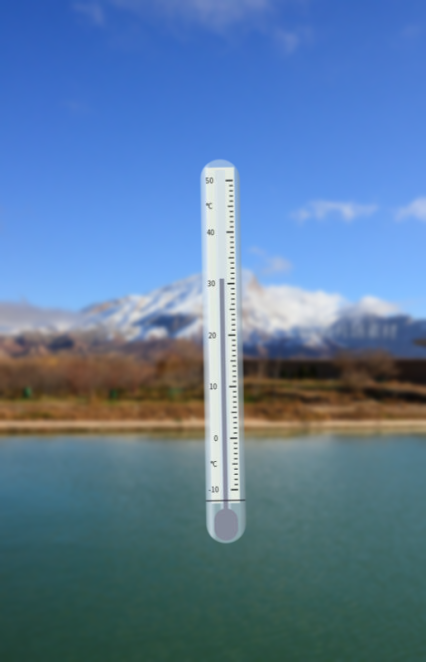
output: **31** °C
